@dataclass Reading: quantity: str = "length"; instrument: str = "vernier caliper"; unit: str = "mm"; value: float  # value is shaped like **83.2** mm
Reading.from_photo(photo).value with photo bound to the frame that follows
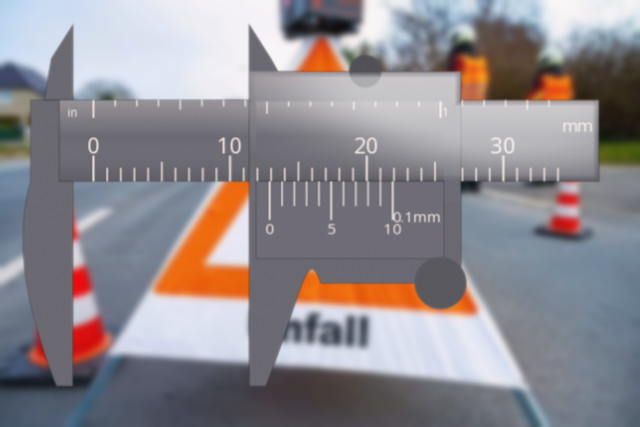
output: **12.9** mm
